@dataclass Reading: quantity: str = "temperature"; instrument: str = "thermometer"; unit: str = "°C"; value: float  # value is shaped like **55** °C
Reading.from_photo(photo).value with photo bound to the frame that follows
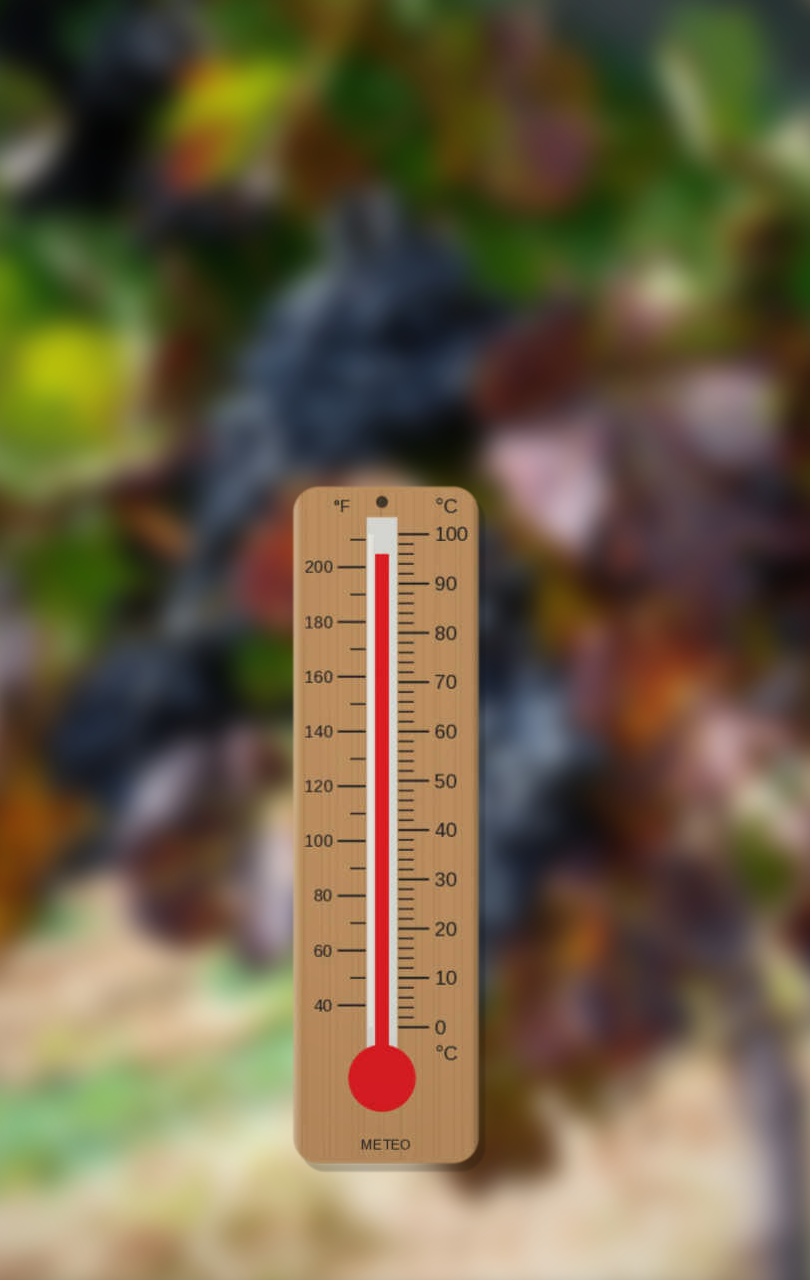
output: **96** °C
